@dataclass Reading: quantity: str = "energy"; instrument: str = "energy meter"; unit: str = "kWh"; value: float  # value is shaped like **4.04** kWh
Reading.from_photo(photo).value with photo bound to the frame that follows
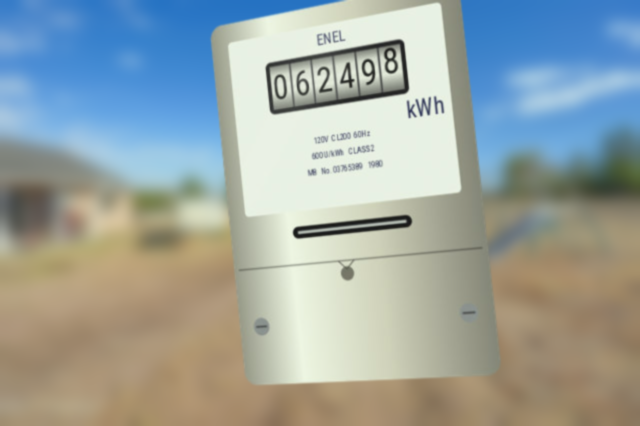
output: **62498** kWh
